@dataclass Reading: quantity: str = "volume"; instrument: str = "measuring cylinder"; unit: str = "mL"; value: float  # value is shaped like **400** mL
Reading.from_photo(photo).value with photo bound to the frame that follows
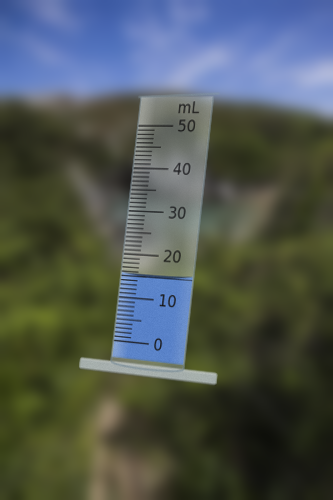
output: **15** mL
